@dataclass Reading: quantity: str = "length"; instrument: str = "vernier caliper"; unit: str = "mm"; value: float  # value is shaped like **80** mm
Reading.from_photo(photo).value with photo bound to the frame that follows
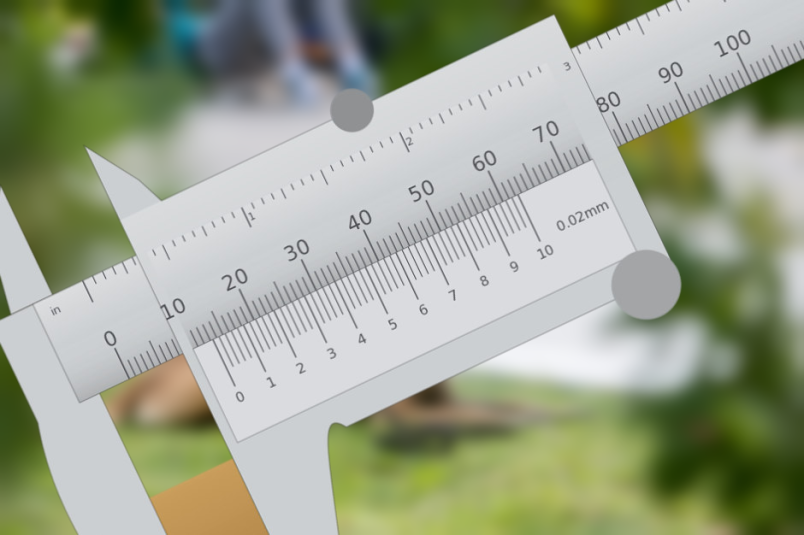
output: **13.4** mm
